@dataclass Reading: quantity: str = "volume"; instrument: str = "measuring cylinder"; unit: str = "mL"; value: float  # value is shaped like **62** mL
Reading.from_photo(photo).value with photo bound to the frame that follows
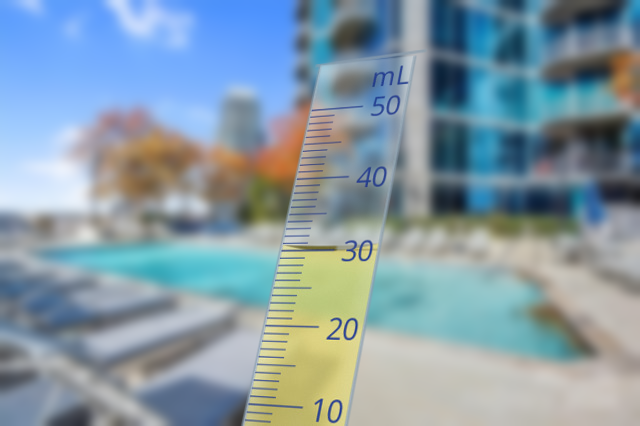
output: **30** mL
